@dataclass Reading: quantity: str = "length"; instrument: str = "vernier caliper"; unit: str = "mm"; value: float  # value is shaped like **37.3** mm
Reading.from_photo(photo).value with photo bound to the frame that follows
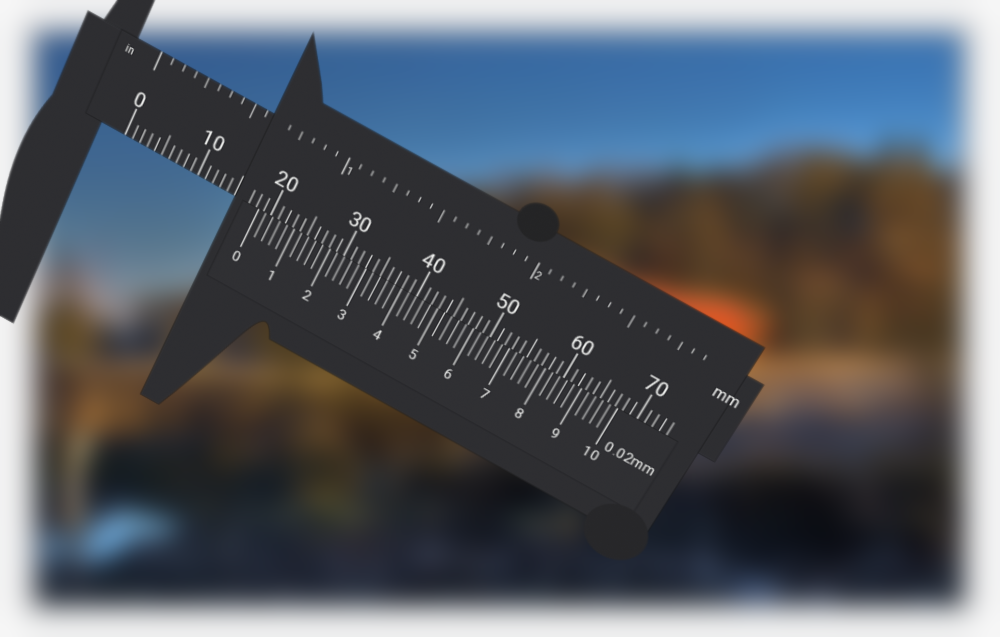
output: **18.4** mm
